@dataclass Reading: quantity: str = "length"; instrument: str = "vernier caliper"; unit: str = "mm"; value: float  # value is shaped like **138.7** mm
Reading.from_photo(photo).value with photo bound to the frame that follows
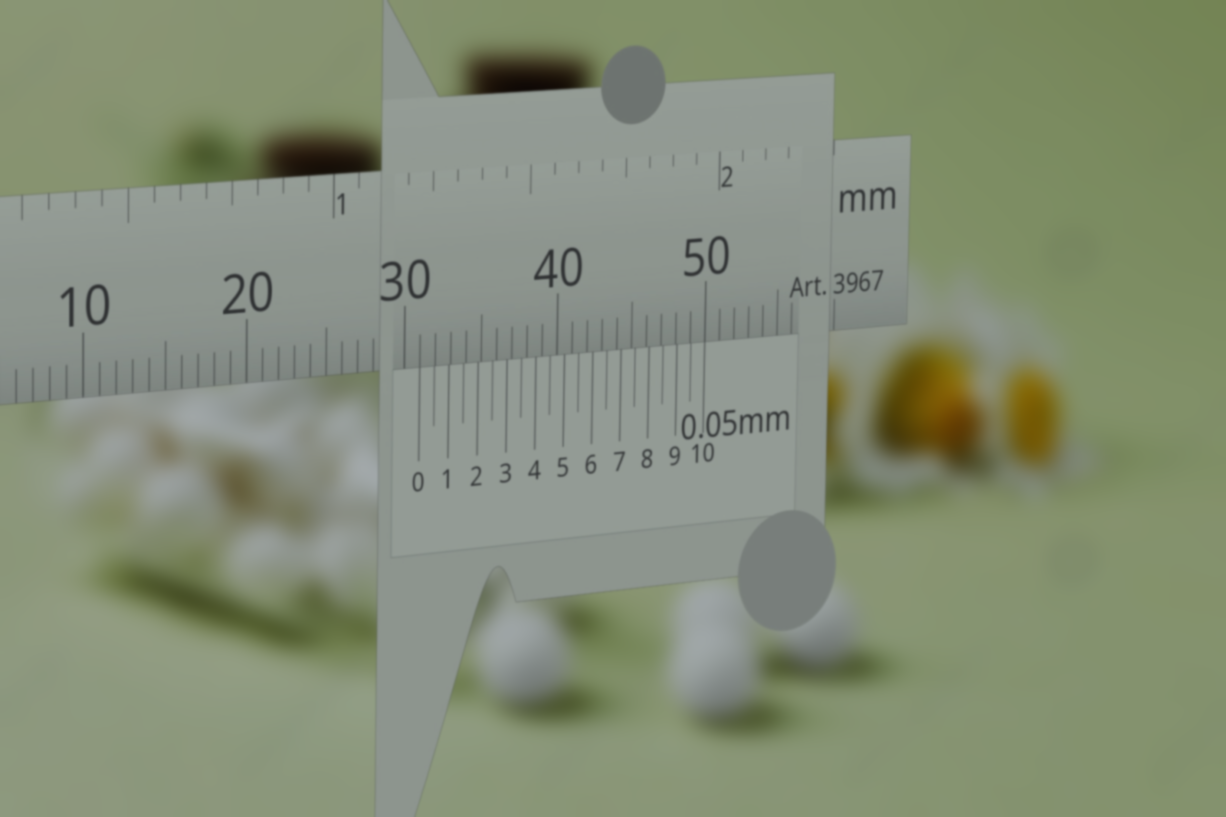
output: **31.0** mm
